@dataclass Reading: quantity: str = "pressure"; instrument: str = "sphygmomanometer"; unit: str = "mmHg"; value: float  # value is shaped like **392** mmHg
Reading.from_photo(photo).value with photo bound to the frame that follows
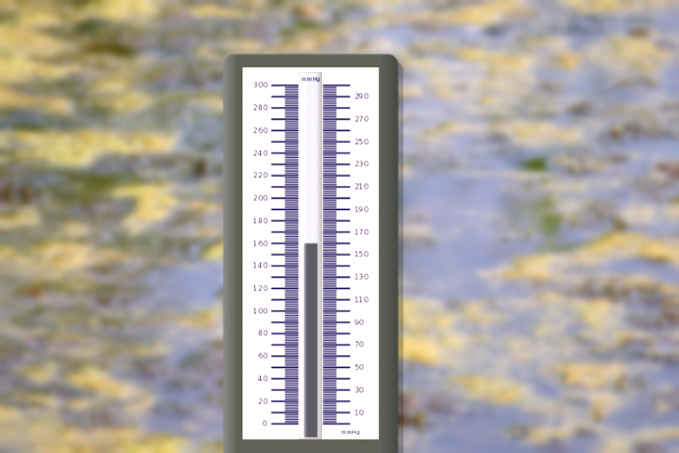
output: **160** mmHg
